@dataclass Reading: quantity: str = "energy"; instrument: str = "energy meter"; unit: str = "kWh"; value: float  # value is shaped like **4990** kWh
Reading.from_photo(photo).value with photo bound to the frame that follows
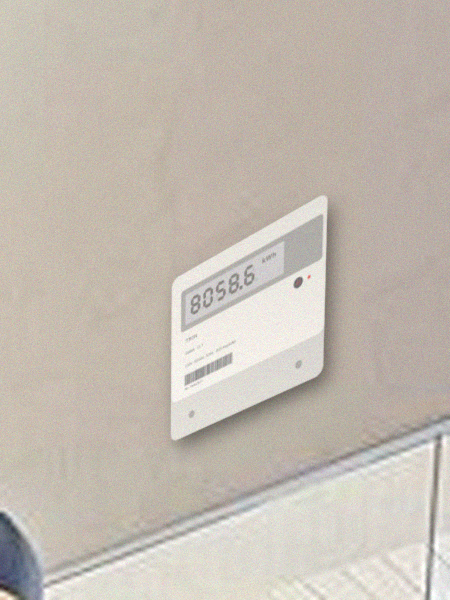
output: **8058.6** kWh
